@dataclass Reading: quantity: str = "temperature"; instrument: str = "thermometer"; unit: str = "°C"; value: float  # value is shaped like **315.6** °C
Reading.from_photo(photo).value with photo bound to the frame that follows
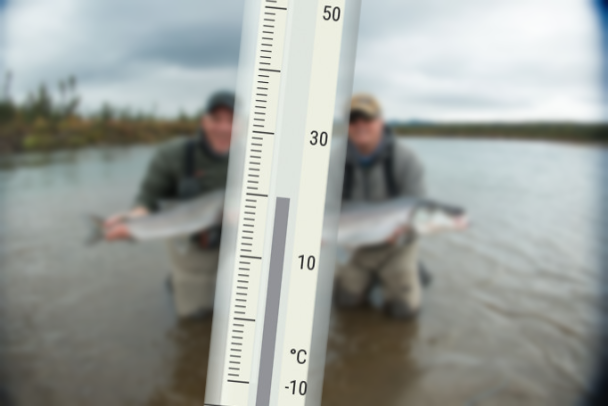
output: **20** °C
